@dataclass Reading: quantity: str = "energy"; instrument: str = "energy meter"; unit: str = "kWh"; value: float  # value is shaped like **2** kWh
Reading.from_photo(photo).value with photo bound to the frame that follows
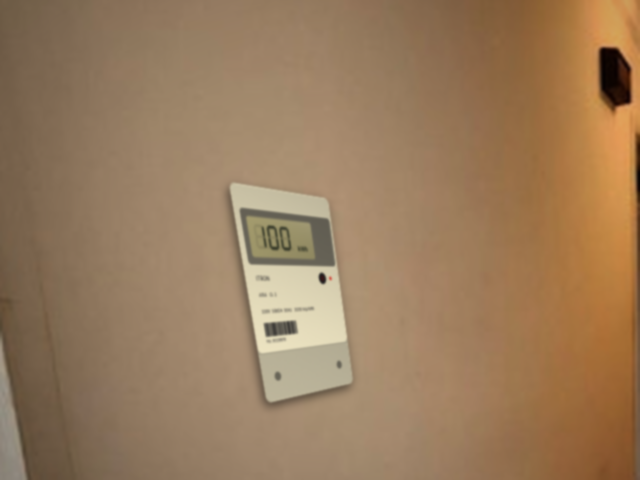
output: **100** kWh
